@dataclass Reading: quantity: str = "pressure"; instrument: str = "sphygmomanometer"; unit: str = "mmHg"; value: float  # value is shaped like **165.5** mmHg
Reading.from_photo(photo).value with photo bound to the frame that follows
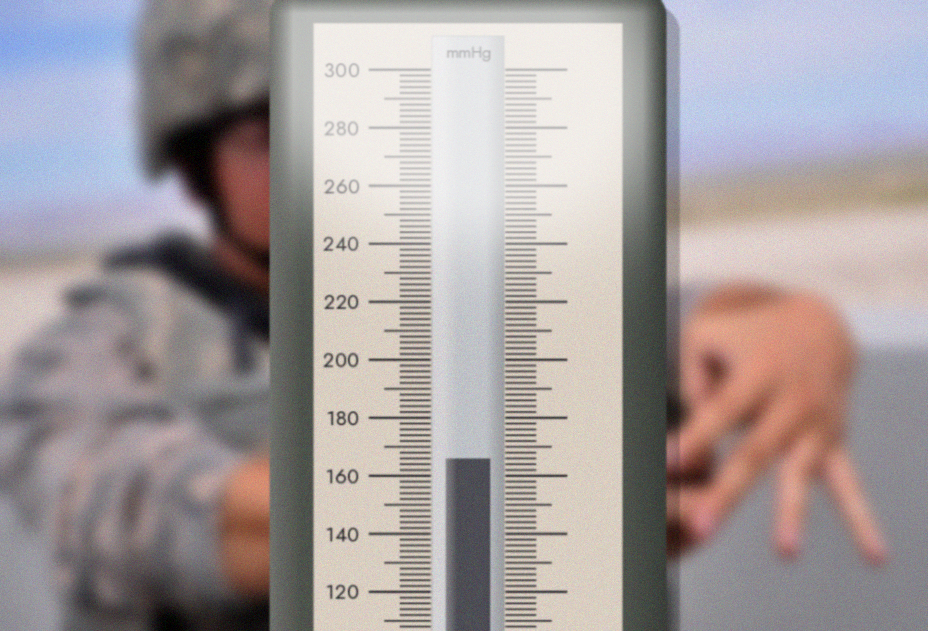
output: **166** mmHg
